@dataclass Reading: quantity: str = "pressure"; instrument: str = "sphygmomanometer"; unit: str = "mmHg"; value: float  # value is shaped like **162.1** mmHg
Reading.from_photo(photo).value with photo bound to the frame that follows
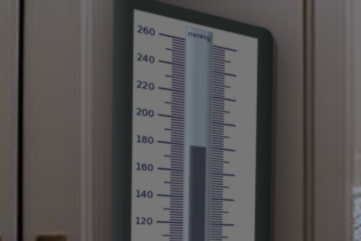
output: **180** mmHg
